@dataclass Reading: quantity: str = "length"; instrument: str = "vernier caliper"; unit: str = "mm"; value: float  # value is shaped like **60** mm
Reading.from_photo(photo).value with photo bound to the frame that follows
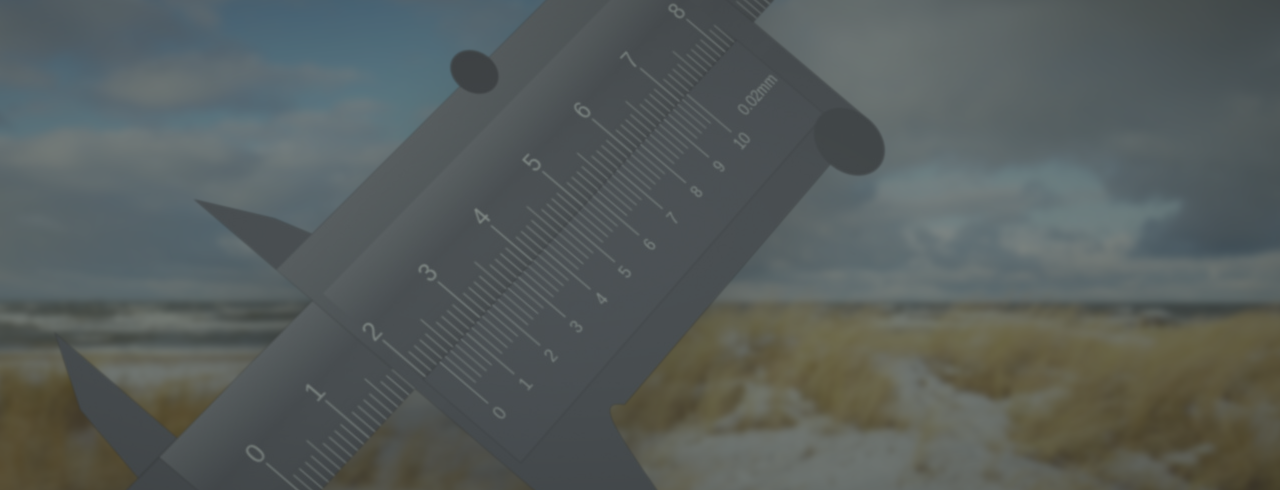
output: **22.5** mm
